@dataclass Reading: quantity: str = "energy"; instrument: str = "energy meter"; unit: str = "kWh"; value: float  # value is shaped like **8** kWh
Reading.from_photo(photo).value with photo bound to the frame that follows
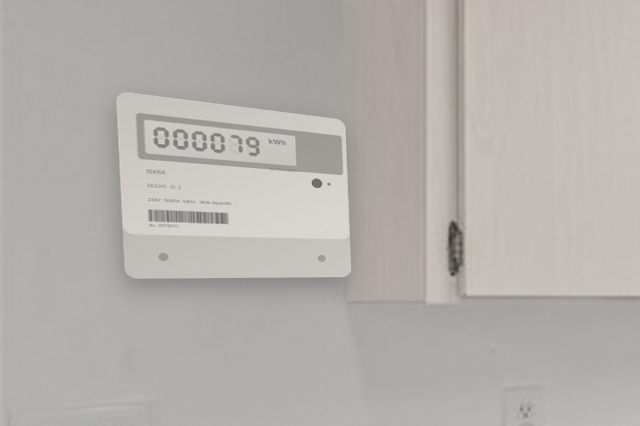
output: **79** kWh
